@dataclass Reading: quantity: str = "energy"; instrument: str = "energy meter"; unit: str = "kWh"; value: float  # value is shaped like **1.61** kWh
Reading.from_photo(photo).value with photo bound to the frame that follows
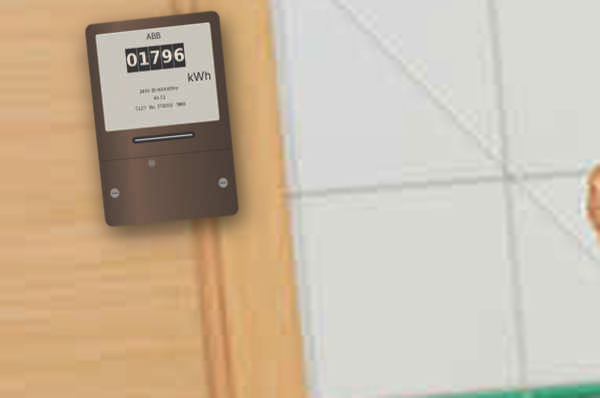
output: **1796** kWh
